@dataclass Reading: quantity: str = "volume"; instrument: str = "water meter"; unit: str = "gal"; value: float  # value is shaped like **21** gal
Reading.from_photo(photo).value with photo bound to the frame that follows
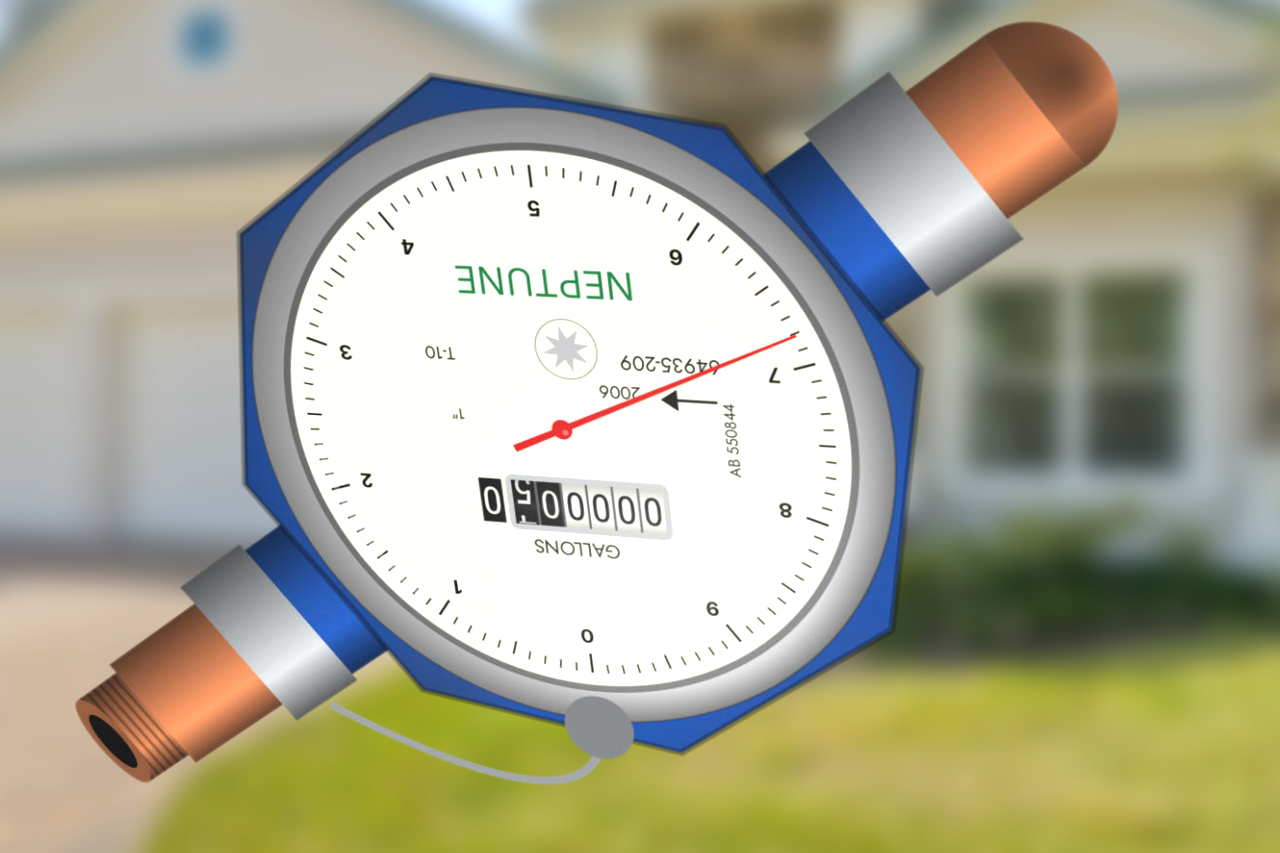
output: **46.8** gal
